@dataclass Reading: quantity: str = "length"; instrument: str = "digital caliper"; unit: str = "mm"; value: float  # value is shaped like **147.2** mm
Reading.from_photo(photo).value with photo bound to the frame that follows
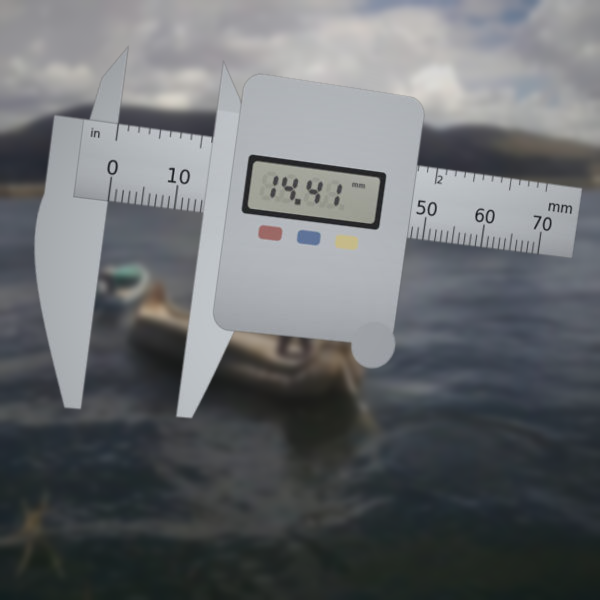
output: **14.41** mm
